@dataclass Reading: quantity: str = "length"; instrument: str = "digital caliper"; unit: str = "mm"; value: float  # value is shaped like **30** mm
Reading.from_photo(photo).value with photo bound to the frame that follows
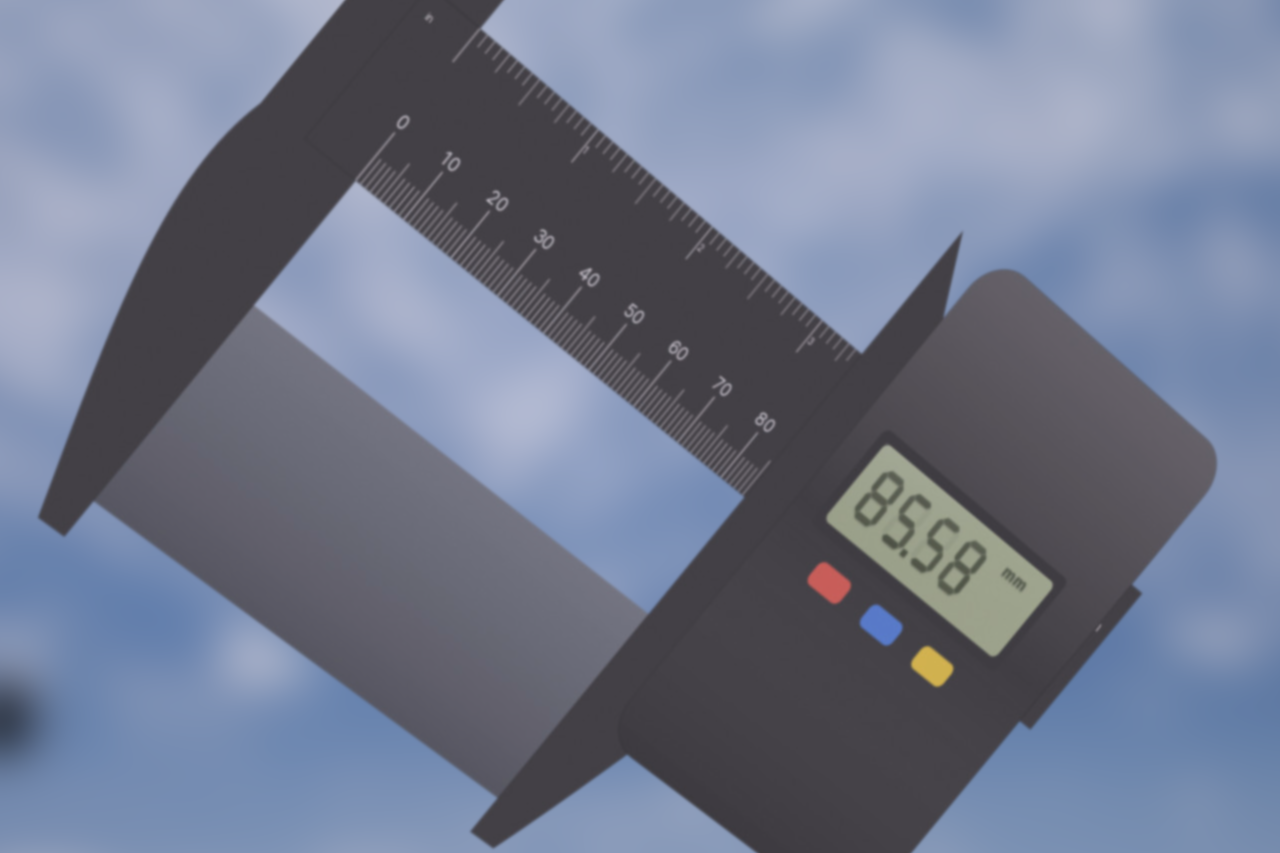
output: **85.58** mm
